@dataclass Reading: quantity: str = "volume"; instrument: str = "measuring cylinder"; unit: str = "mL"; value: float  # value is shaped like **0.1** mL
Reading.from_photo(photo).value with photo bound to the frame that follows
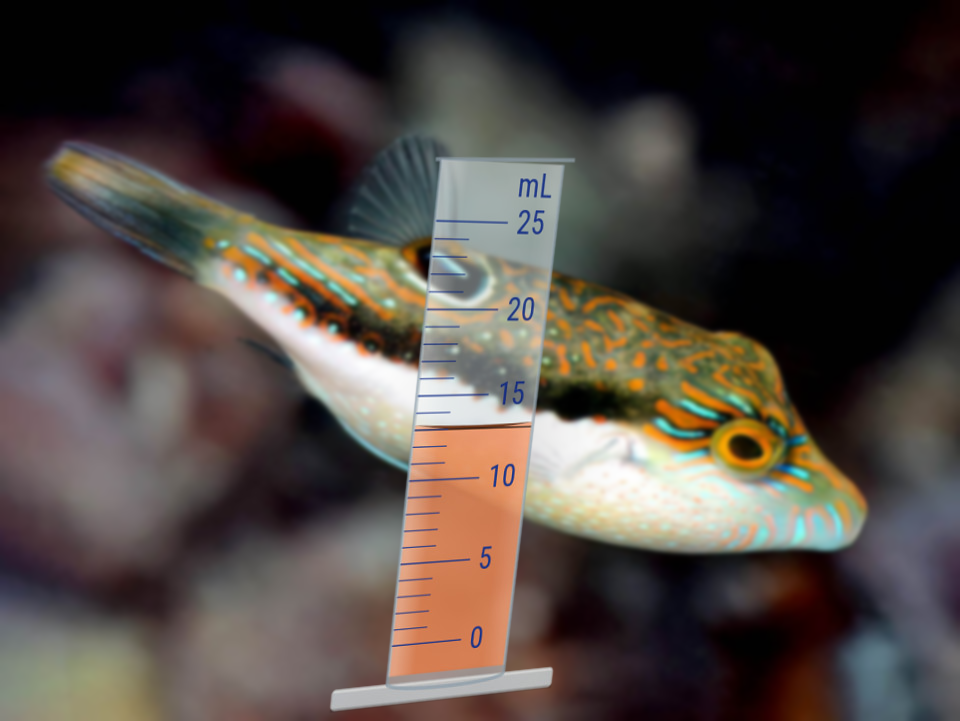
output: **13** mL
